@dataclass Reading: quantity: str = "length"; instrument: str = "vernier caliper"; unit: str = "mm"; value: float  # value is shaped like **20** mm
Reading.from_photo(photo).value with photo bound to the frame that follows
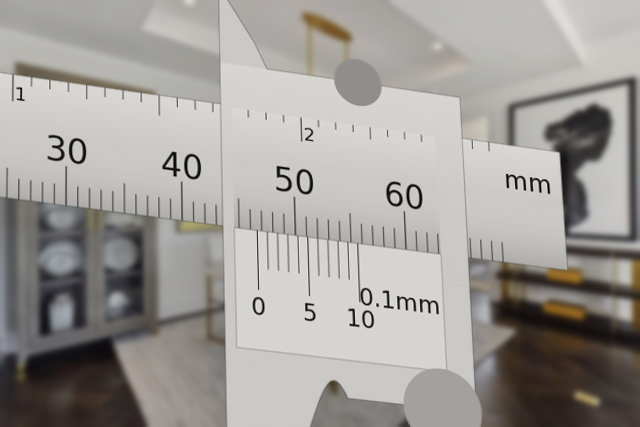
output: **46.6** mm
